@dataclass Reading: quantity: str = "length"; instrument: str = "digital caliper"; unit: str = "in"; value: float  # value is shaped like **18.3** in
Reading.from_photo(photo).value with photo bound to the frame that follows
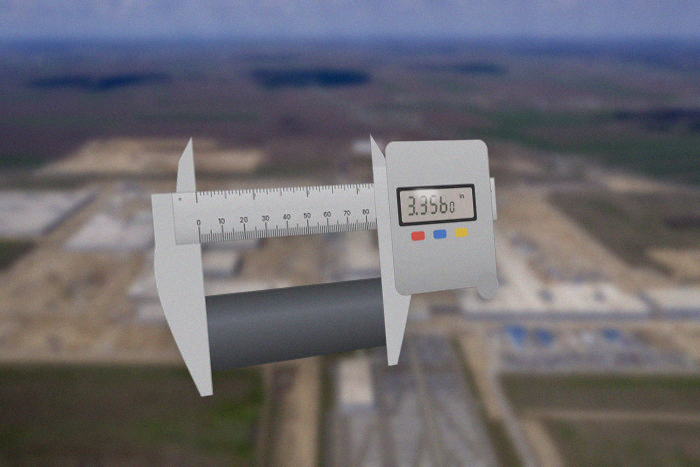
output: **3.3560** in
